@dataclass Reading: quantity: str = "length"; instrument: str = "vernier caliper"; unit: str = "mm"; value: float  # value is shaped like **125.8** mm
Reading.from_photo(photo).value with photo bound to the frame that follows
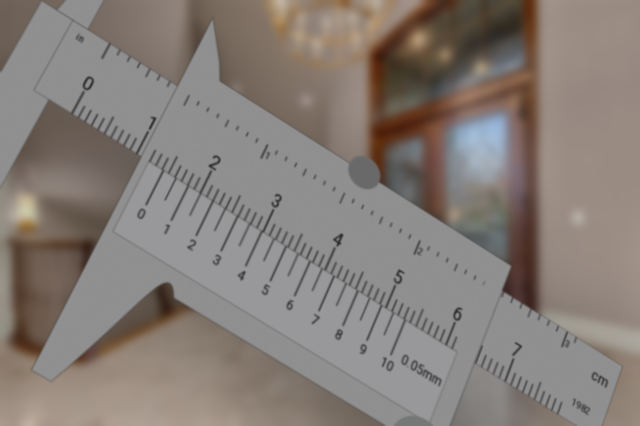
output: **14.2** mm
